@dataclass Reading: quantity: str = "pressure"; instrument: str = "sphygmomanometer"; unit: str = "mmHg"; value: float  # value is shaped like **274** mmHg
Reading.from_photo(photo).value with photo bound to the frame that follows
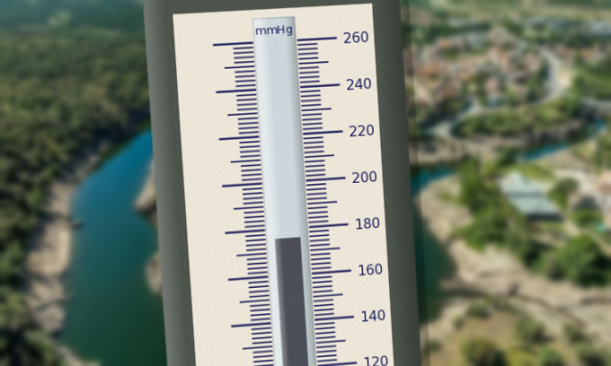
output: **176** mmHg
